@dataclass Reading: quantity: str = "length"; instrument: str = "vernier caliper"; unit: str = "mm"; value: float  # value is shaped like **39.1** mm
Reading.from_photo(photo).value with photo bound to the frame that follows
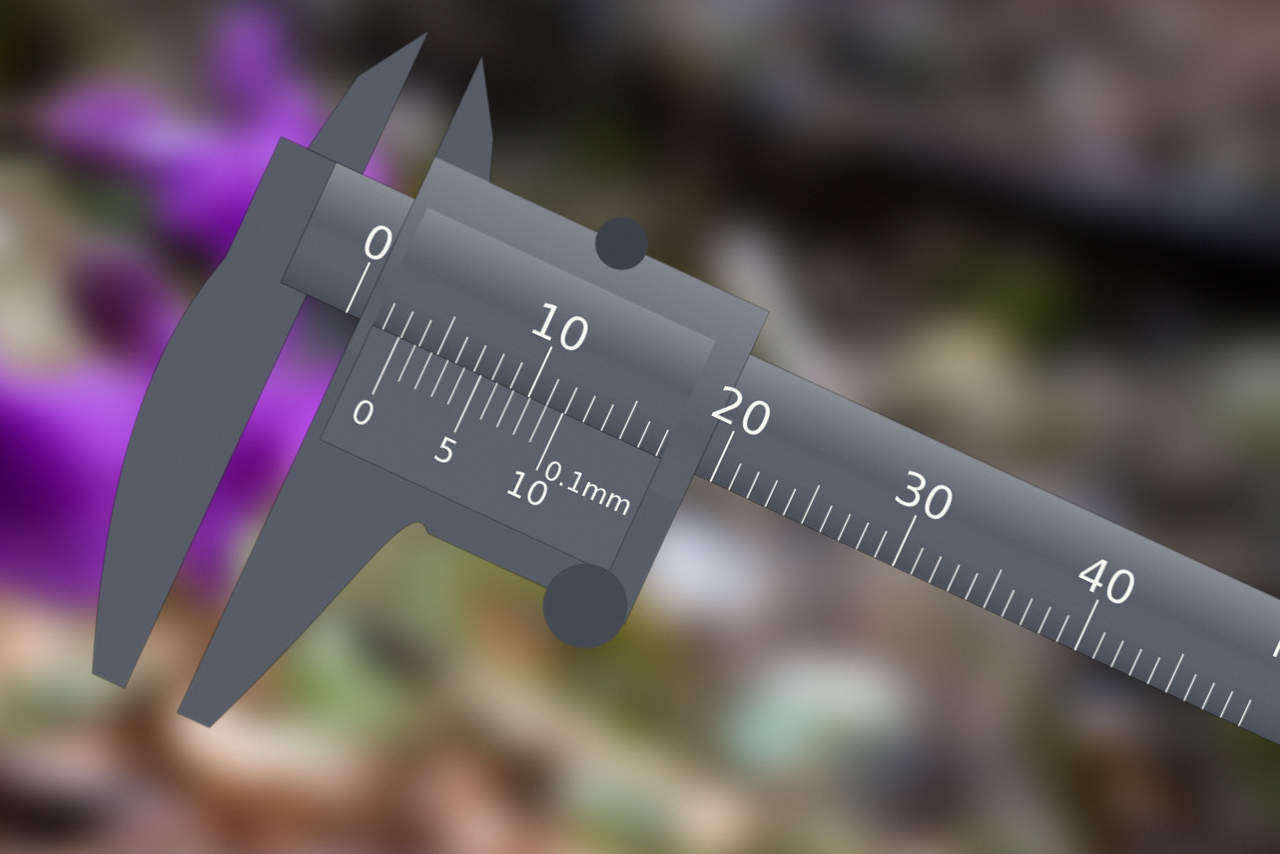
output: **2.9** mm
